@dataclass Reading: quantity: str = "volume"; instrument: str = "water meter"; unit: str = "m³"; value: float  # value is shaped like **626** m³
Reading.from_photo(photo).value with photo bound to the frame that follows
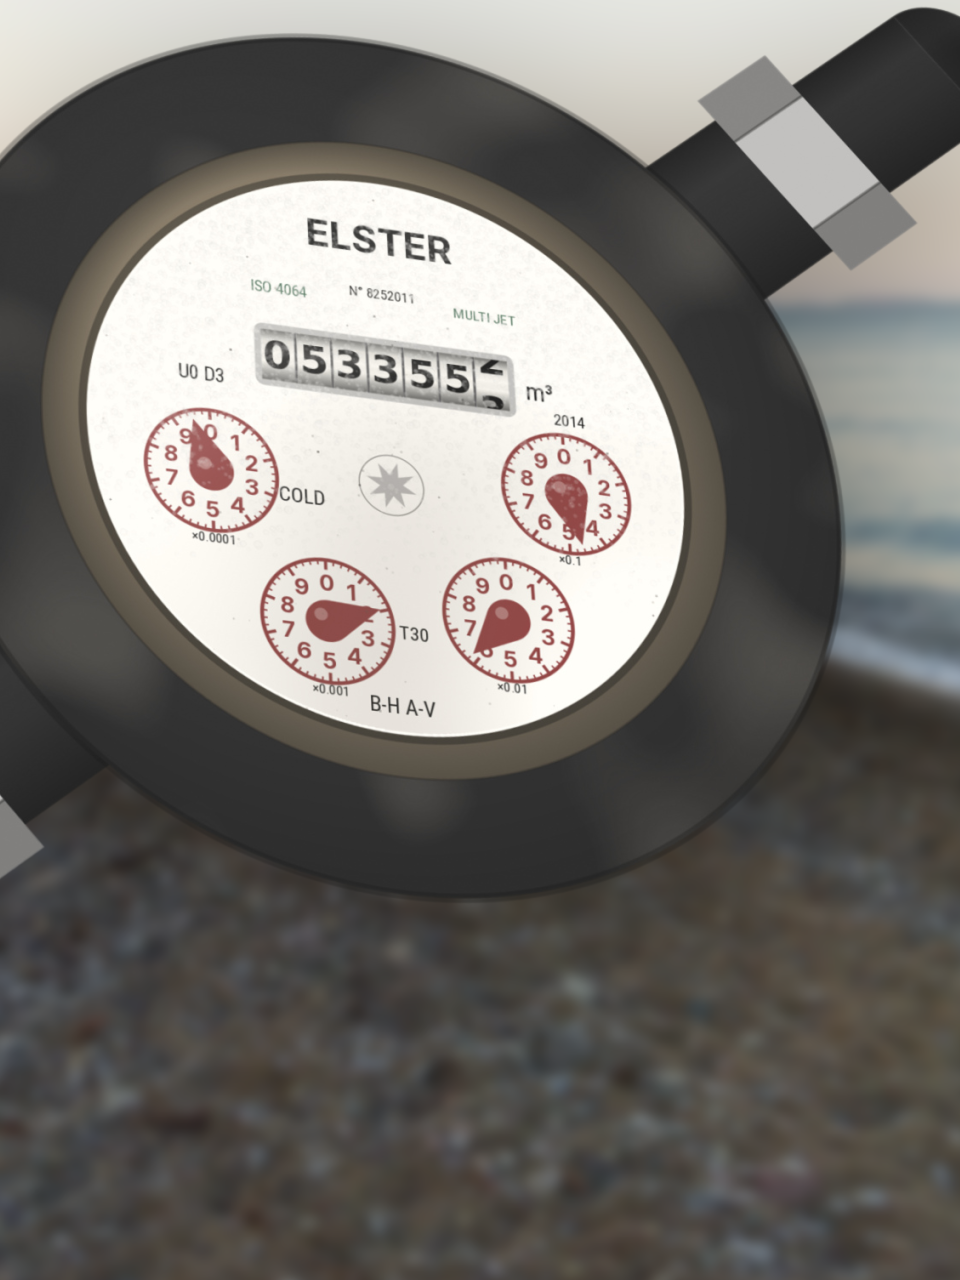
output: **533552.4619** m³
